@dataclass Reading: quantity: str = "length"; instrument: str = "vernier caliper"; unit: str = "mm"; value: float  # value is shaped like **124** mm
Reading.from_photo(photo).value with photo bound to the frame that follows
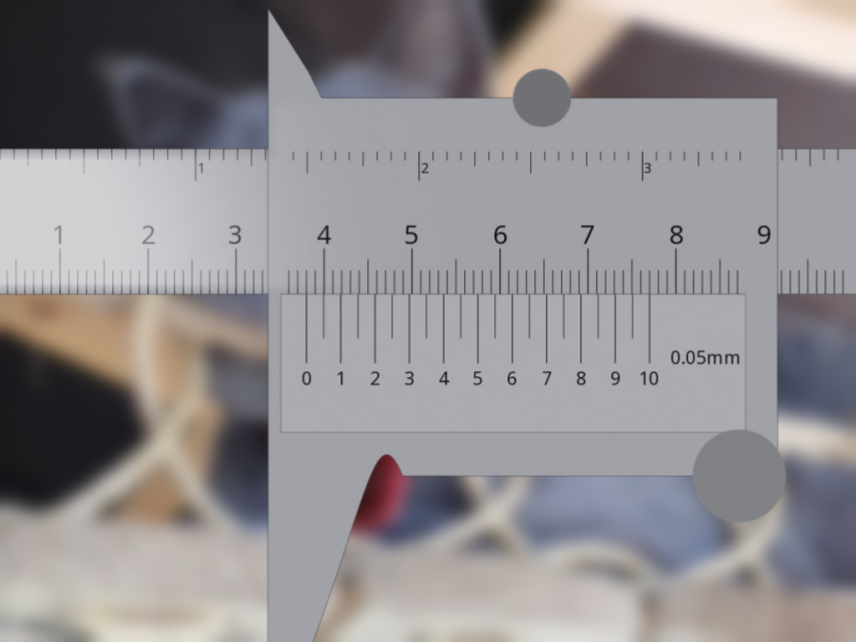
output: **38.0** mm
